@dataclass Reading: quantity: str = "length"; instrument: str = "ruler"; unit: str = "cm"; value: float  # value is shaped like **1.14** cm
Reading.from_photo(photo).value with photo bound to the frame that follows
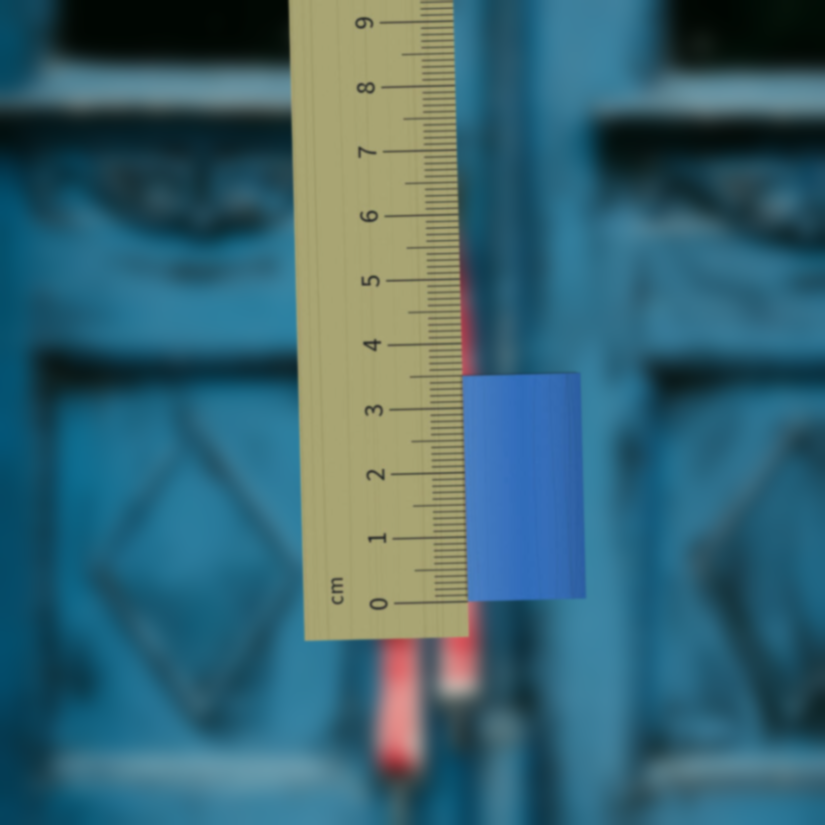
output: **3.5** cm
